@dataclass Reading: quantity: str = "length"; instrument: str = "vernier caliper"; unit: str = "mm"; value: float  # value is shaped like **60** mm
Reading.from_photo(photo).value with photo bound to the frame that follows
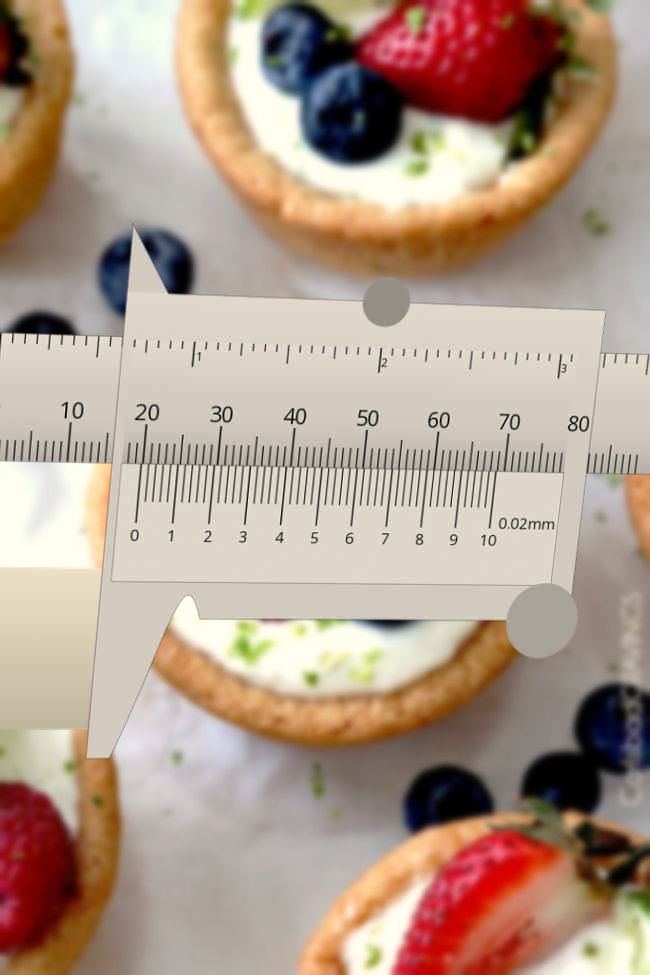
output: **19.8** mm
